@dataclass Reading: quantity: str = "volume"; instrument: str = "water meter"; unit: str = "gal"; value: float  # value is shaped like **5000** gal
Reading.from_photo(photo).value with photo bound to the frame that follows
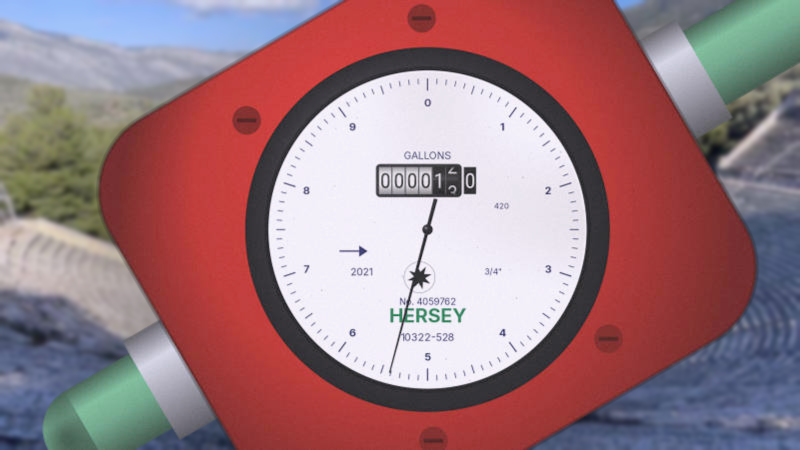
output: **125.4** gal
